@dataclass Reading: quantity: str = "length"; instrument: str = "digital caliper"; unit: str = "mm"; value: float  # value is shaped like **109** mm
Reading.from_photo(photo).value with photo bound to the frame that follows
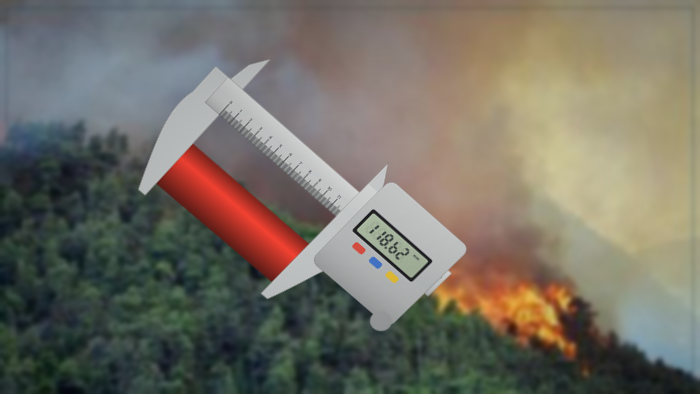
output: **118.62** mm
